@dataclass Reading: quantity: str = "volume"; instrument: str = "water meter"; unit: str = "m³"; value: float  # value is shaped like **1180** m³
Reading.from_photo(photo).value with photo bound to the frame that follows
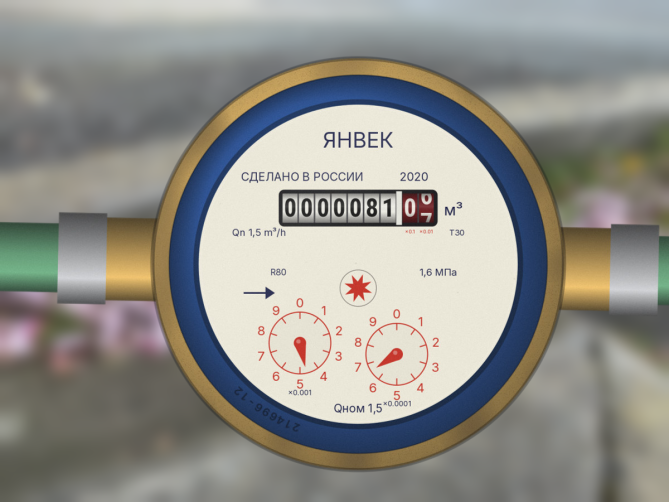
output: **81.0646** m³
